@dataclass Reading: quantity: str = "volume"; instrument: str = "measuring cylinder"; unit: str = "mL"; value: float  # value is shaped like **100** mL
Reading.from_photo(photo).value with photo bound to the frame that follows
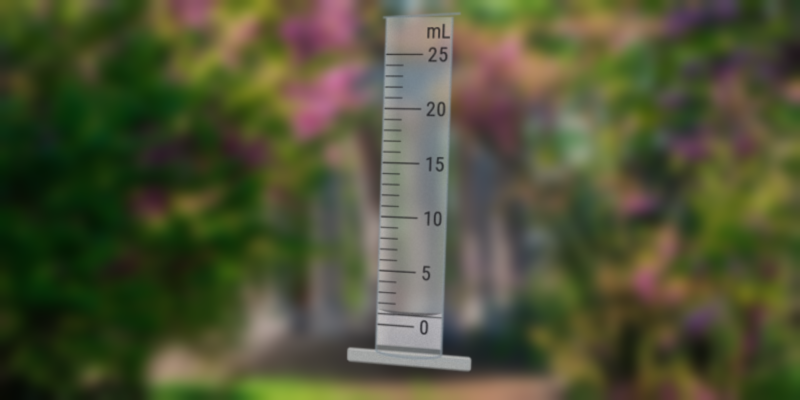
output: **1** mL
